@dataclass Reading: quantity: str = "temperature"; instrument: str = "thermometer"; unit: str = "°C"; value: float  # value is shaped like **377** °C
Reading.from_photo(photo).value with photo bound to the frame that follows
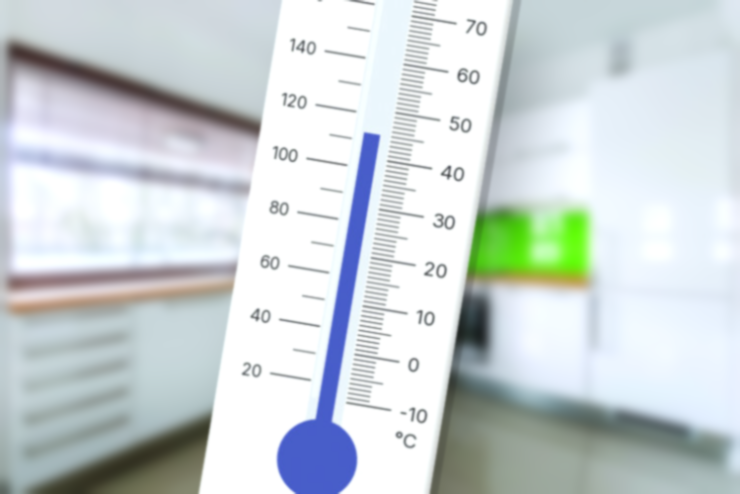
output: **45** °C
